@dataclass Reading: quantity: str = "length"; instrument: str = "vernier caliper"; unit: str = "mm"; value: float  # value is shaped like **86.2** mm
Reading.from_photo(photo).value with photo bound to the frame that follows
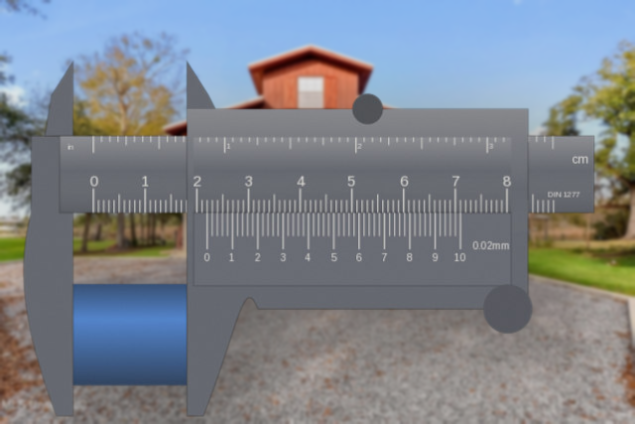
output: **22.0** mm
